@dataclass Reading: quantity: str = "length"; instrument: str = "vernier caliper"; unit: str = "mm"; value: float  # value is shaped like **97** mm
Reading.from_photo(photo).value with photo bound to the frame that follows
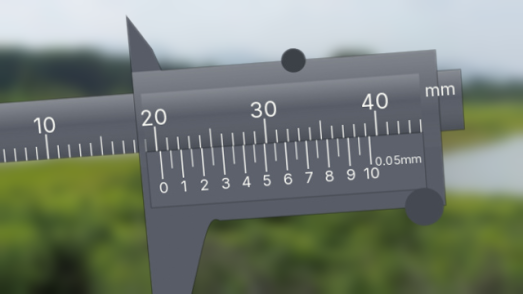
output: **20.3** mm
